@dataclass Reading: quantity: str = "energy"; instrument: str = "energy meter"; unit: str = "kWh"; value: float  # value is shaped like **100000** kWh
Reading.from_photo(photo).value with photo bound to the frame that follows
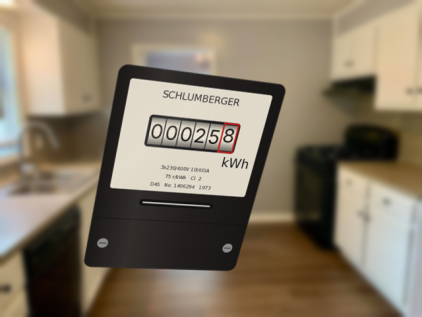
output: **25.8** kWh
